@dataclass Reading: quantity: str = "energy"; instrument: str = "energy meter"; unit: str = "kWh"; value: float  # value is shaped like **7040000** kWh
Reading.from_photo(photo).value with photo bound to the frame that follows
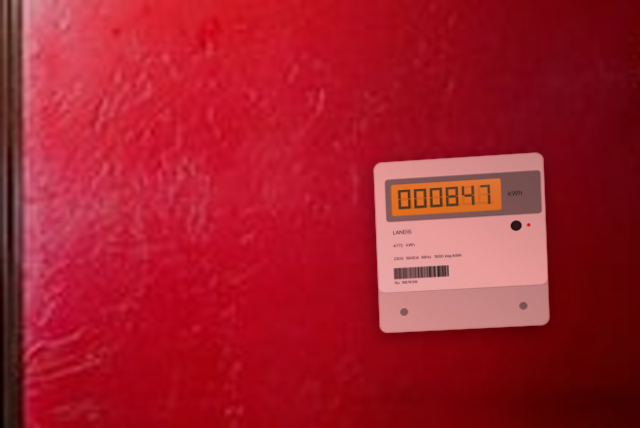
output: **847** kWh
